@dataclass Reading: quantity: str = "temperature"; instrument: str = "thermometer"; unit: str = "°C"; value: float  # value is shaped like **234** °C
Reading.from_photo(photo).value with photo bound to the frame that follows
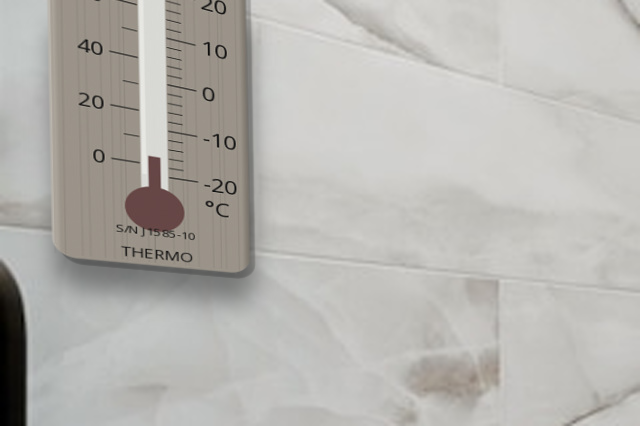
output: **-16** °C
